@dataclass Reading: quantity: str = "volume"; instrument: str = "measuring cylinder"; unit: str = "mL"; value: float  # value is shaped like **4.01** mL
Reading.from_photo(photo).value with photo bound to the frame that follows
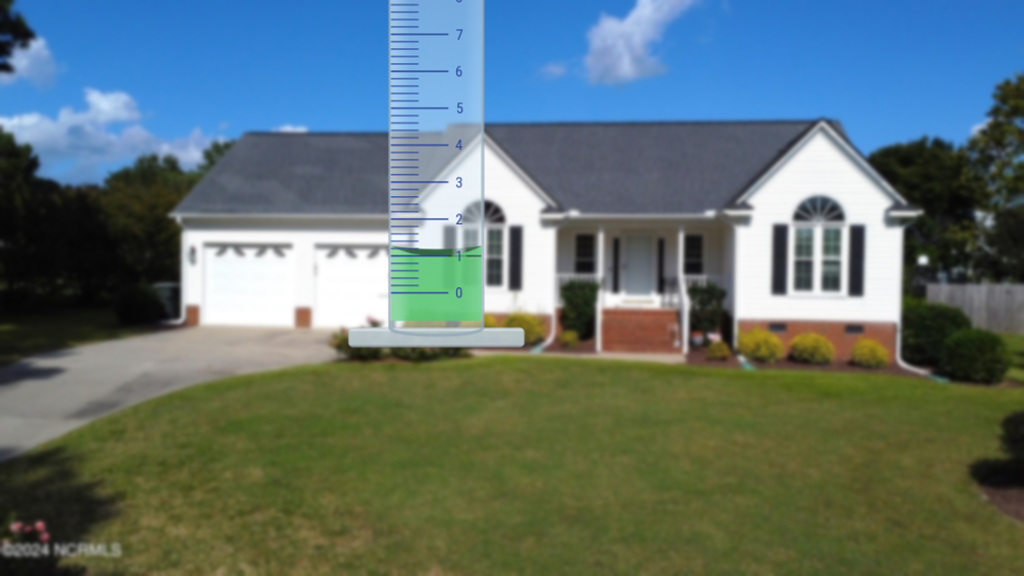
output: **1** mL
